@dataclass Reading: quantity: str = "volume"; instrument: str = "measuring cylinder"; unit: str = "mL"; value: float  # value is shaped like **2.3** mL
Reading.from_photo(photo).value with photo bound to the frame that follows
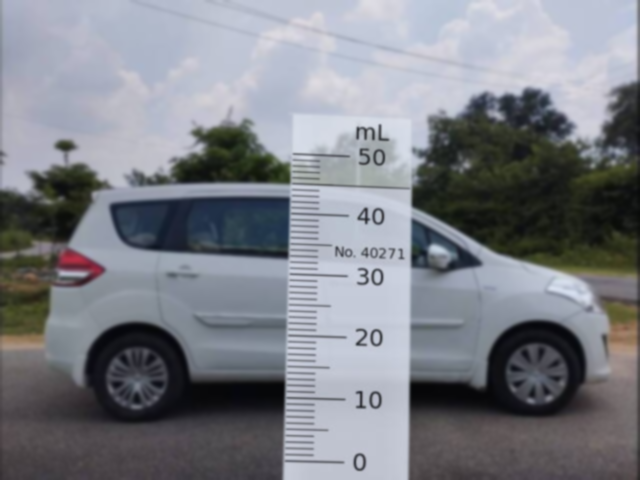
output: **45** mL
